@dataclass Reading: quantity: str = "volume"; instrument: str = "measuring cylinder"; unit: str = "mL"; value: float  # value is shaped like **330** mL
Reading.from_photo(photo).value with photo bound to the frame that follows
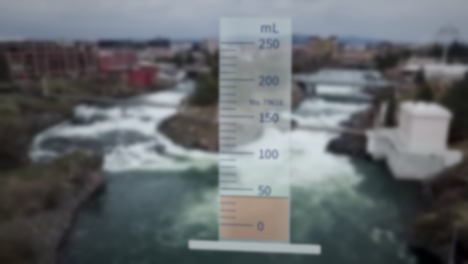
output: **40** mL
